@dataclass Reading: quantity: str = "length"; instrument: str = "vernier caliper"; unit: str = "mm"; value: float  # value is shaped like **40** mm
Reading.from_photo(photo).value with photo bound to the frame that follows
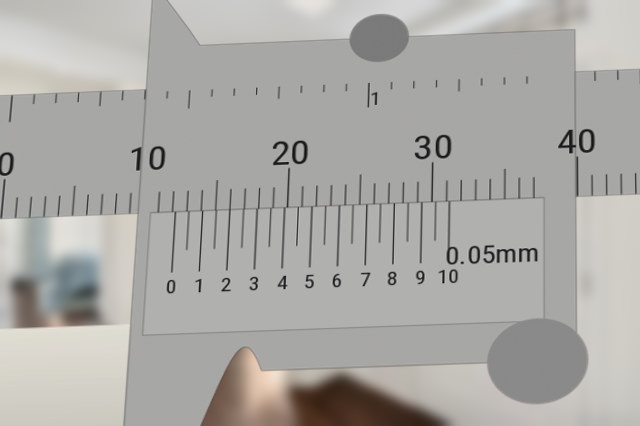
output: **12.2** mm
